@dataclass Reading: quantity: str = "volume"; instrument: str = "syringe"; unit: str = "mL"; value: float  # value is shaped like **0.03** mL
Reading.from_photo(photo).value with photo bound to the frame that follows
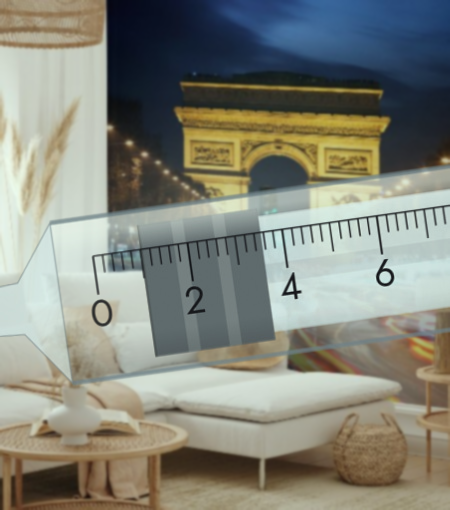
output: **1** mL
